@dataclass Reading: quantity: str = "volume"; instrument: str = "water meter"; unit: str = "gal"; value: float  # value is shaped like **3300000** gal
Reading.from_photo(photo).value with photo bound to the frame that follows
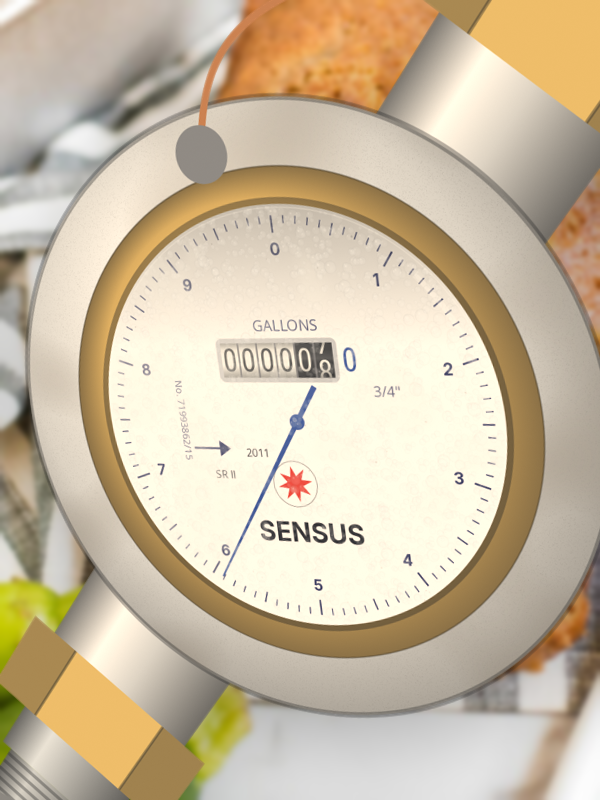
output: **75.9** gal
